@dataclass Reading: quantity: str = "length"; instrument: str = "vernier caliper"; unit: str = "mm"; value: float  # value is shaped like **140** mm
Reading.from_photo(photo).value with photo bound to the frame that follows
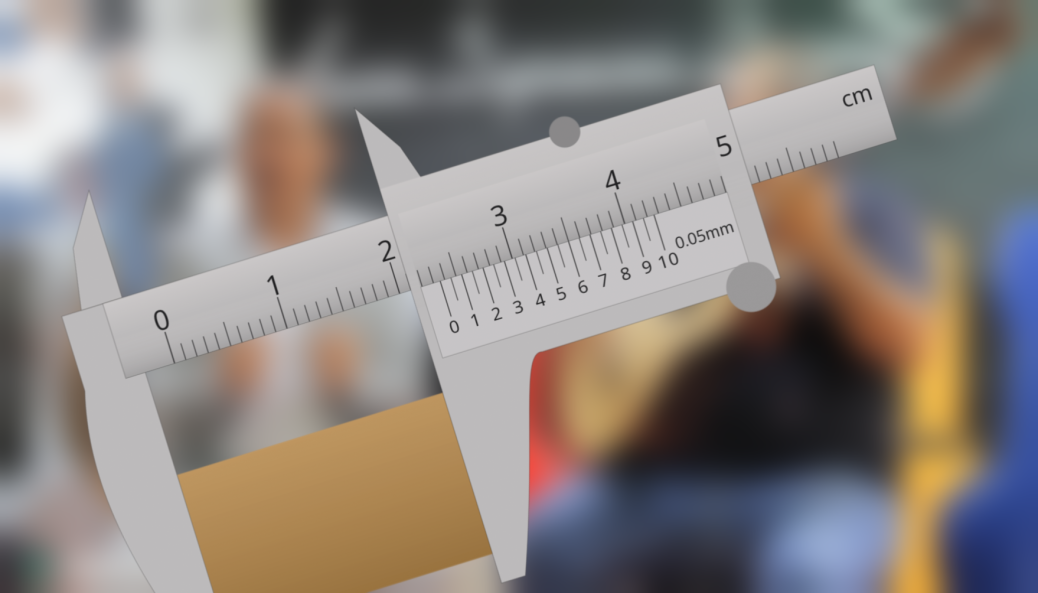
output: **23.6** mm
